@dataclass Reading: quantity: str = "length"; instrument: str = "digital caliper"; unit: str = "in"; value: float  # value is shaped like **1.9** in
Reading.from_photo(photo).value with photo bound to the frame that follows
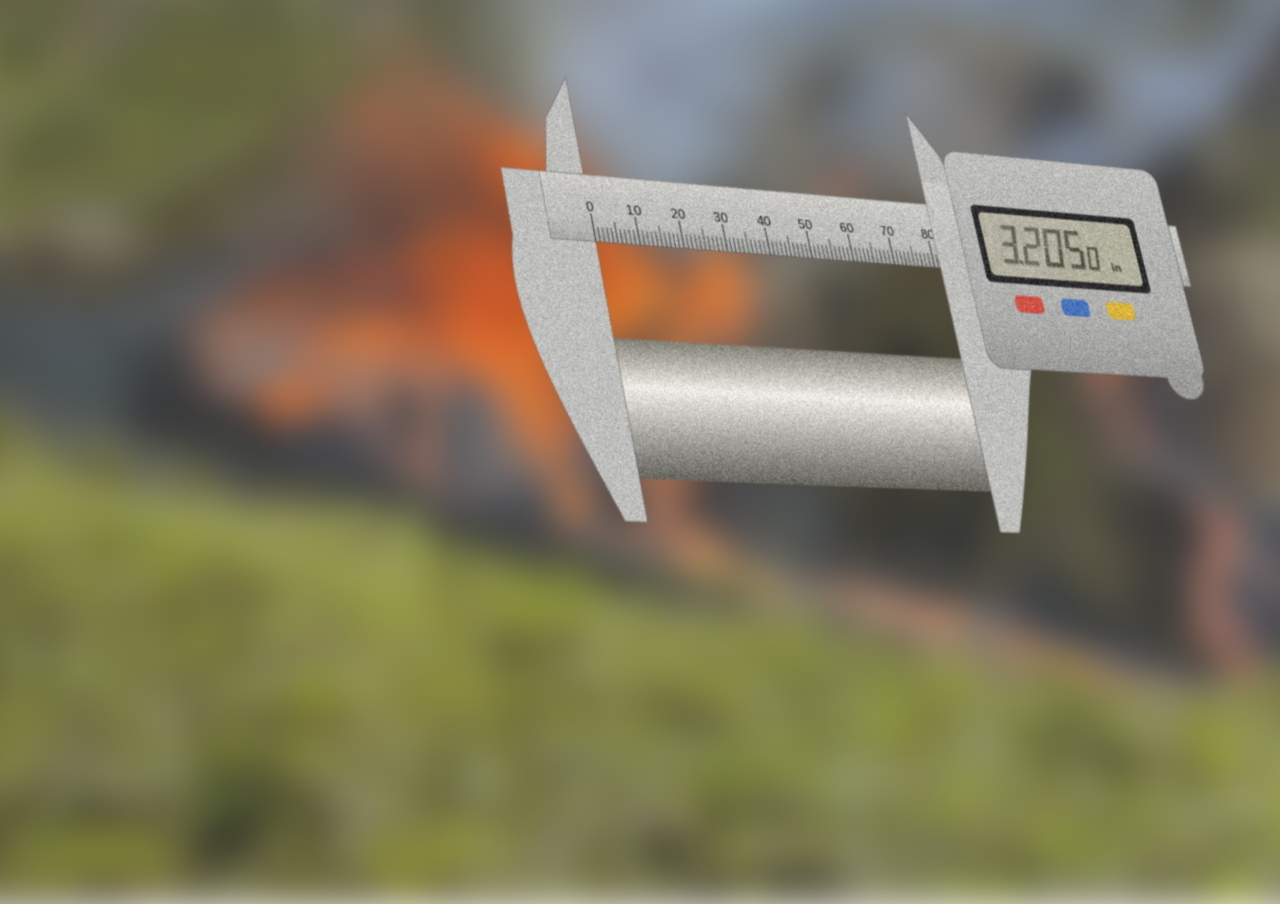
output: **3.2050** in
